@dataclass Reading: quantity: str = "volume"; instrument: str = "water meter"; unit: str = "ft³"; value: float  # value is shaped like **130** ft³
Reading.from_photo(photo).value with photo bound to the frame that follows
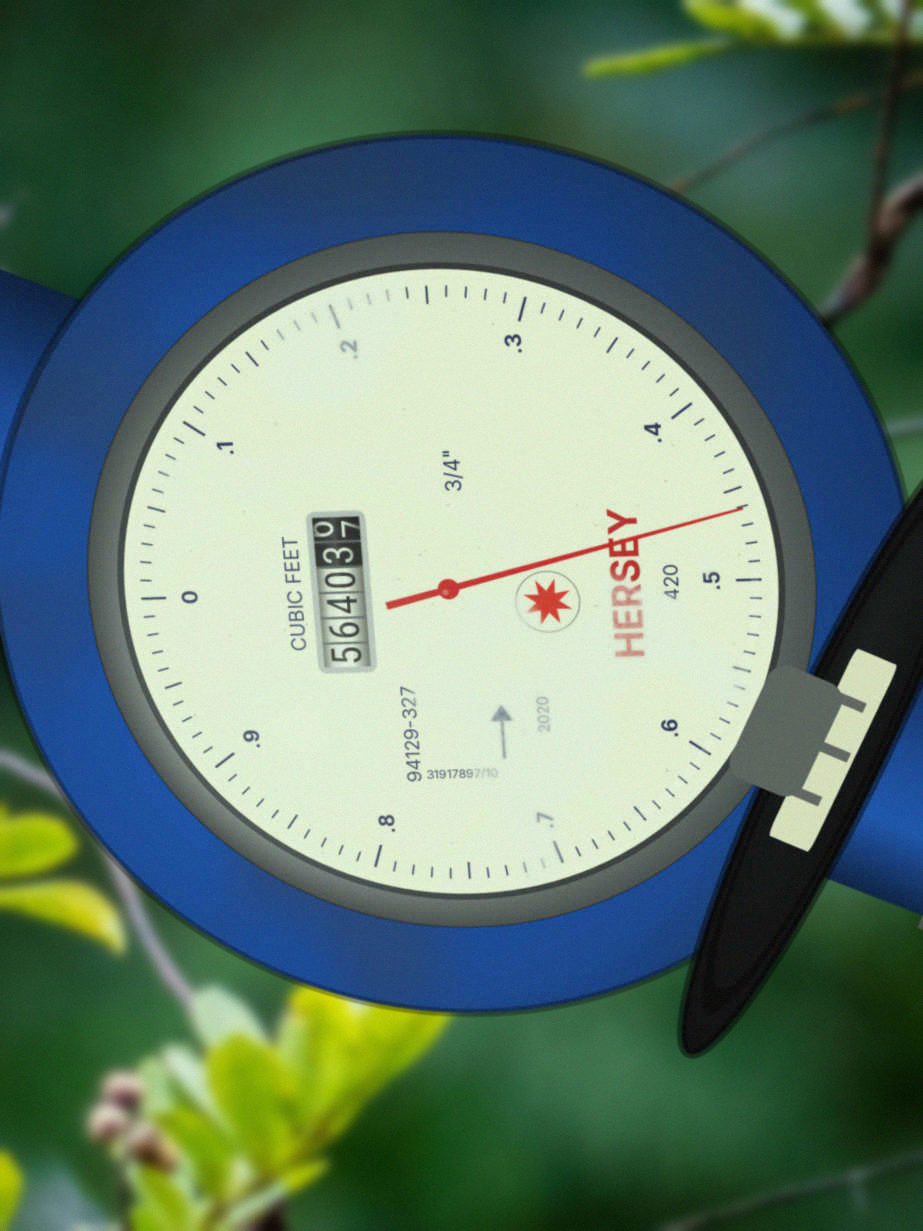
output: **564036.46** ft³
